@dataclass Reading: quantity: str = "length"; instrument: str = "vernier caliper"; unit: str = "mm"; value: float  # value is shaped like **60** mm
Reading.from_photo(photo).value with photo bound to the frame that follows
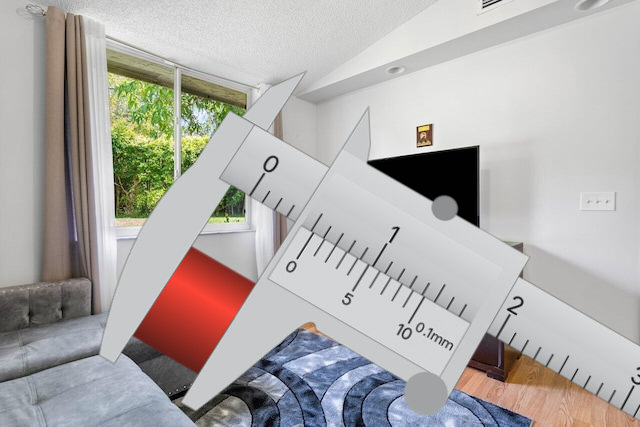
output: **5.2** mm
